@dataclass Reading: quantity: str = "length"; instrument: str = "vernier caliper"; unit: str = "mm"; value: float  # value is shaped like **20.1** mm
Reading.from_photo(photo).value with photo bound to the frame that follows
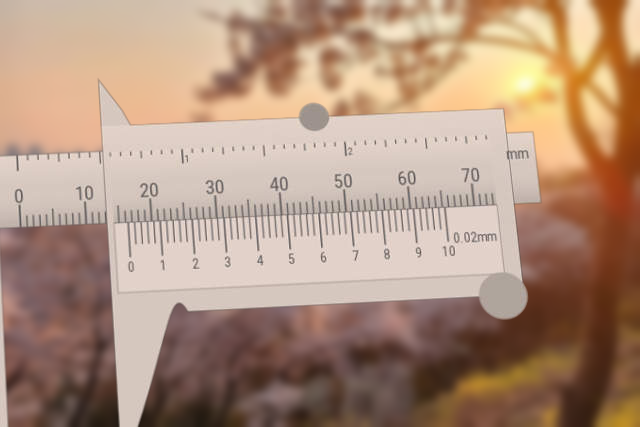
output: **16.4** mm
